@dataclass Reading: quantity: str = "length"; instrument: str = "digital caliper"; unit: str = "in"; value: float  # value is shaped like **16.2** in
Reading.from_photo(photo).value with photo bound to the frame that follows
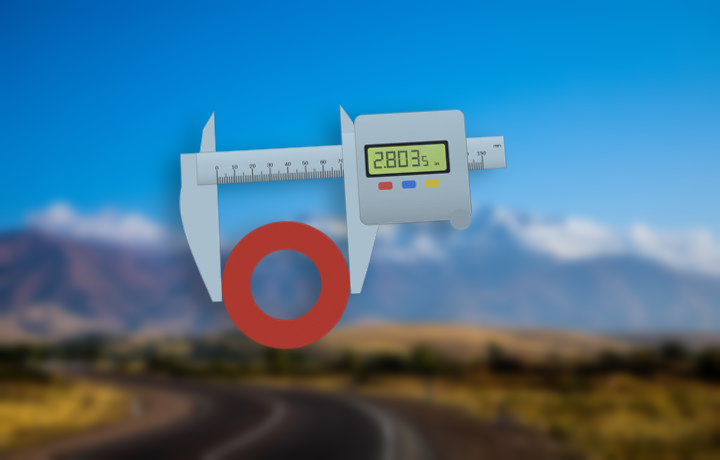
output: **2.8035** in
